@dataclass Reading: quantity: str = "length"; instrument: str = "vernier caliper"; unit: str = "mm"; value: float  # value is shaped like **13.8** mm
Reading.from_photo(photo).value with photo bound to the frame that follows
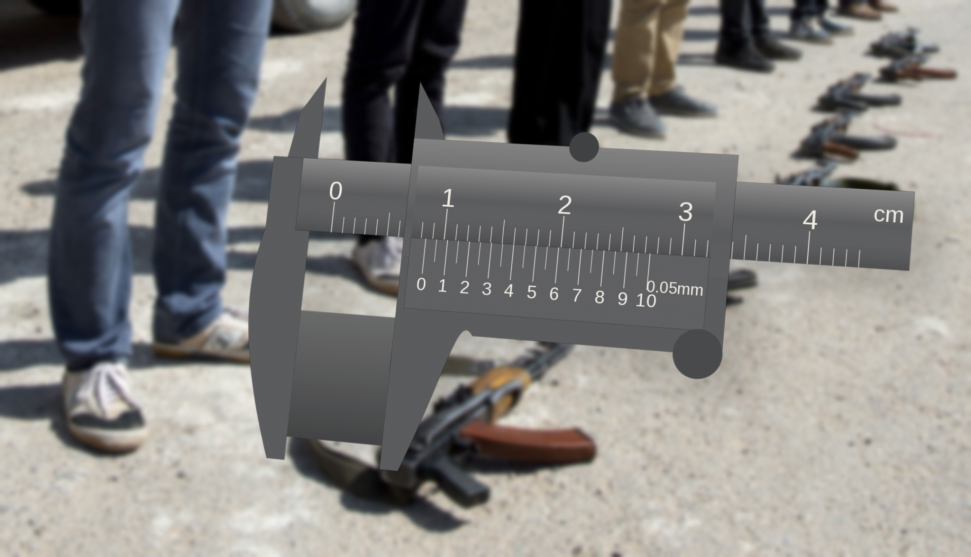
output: **8.4** mm
